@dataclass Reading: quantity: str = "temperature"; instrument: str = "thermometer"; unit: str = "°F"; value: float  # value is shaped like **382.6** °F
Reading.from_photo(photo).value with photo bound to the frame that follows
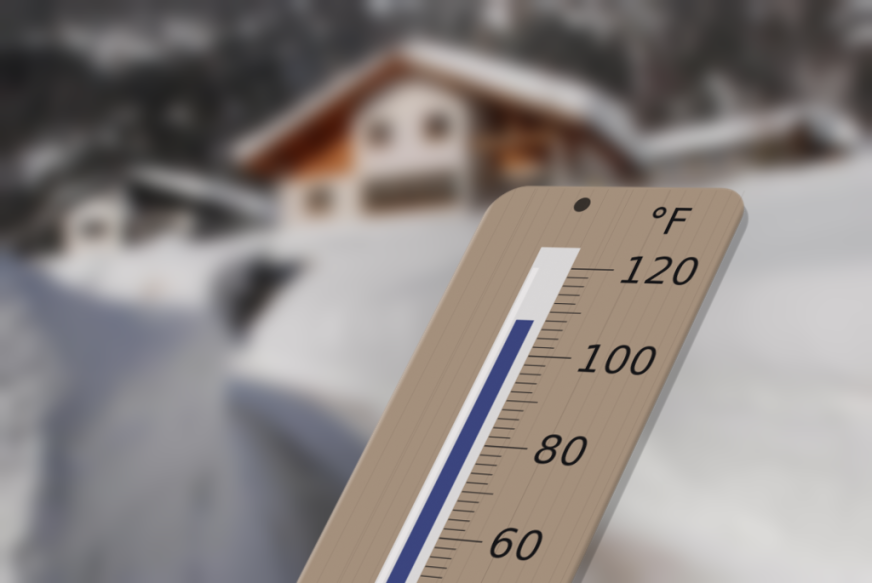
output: **108** °F
